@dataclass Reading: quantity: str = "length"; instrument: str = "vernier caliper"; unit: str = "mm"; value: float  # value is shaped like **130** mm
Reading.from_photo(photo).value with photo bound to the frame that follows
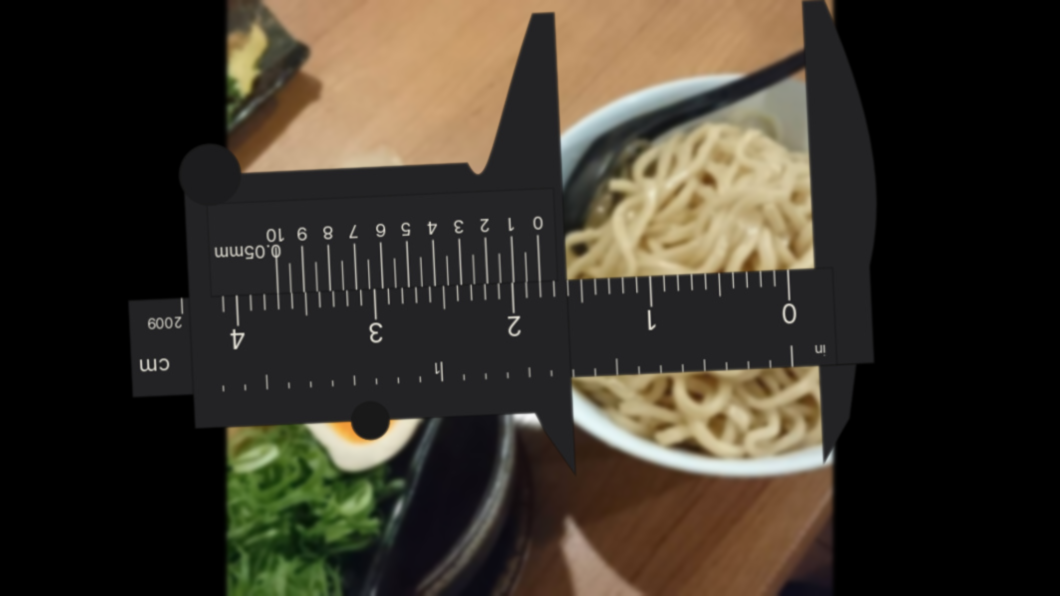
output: **18.0** mm
